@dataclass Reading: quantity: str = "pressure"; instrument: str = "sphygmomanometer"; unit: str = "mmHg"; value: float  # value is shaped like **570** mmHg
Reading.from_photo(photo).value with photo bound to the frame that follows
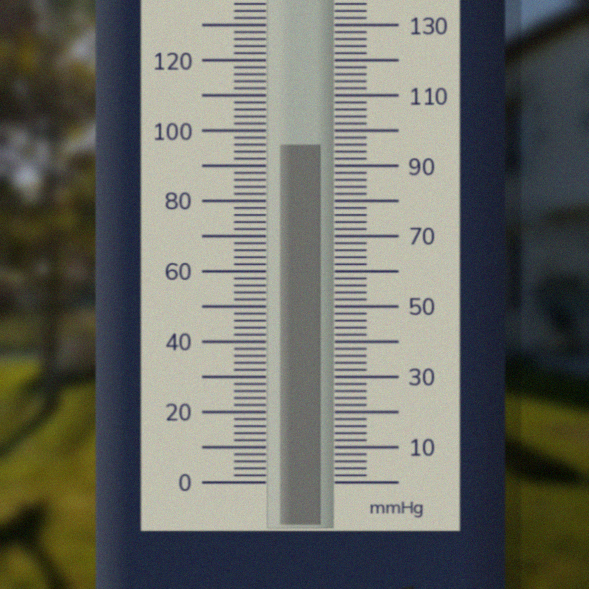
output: **96** mmHg
